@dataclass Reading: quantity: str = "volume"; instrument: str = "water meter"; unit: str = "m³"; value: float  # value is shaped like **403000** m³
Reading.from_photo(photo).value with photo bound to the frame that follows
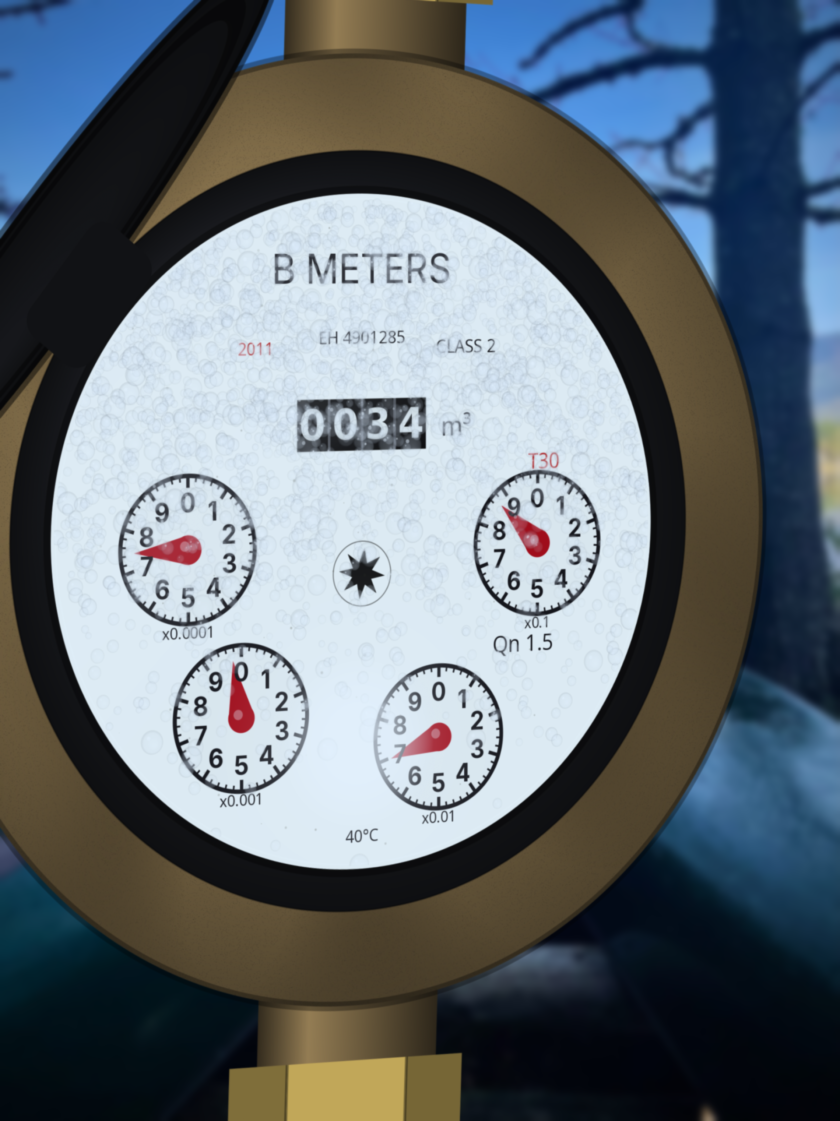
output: **34.8697** m³
